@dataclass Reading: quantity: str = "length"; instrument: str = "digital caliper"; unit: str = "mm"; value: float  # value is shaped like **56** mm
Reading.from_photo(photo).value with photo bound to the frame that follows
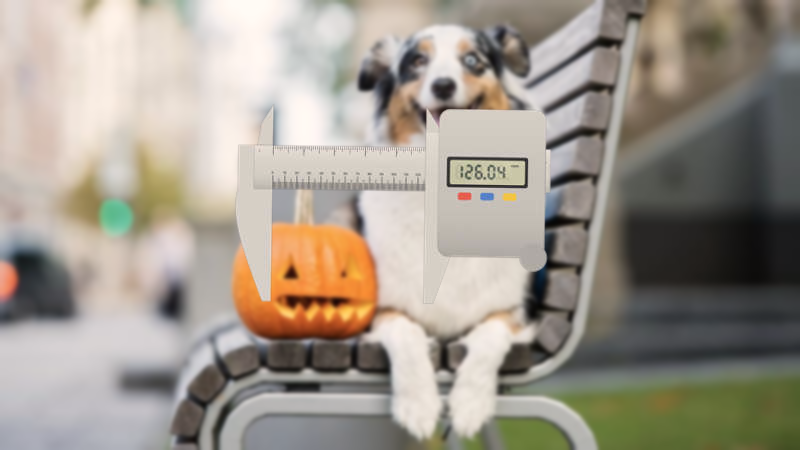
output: **126.04** mm
